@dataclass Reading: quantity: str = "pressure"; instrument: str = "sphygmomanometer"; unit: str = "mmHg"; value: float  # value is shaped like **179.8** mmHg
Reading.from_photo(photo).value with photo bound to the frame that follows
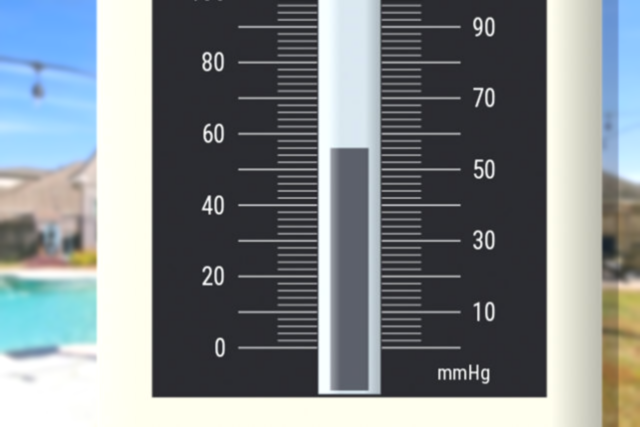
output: **56** mmHg
